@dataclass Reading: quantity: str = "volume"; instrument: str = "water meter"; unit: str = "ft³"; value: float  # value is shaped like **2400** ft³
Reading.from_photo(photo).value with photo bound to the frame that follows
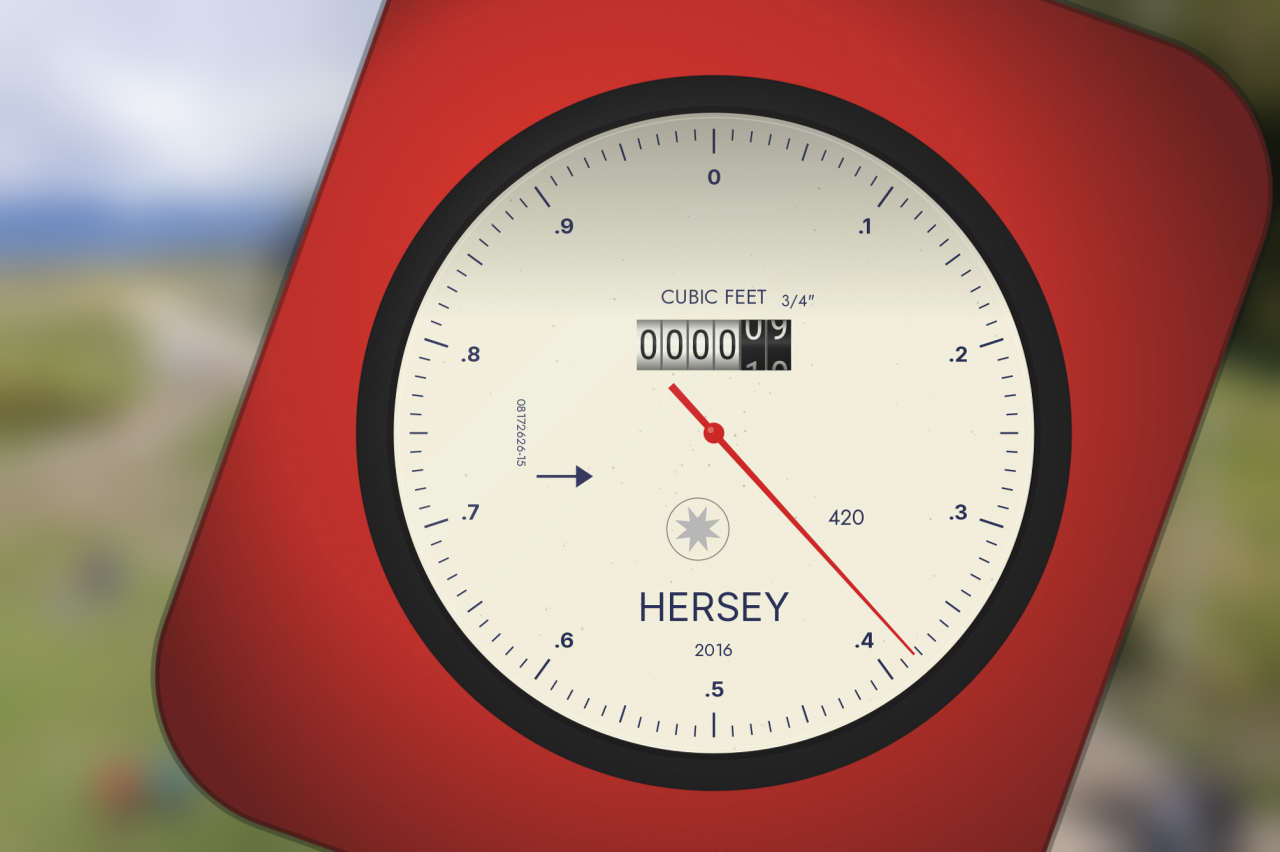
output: **9.38** ft³
